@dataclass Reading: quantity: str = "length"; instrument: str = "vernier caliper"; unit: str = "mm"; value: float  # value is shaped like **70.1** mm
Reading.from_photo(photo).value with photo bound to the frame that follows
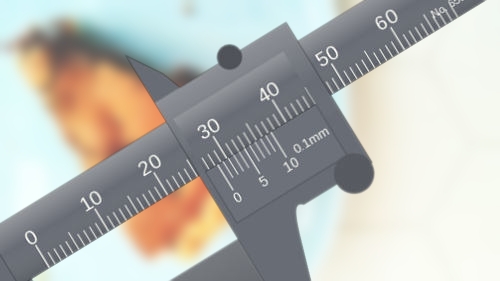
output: **28.4** mm
